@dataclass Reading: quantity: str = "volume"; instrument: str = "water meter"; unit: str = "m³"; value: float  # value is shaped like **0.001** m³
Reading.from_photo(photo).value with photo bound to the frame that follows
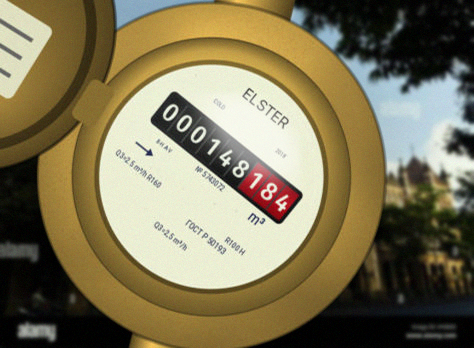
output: **148.184** m³
